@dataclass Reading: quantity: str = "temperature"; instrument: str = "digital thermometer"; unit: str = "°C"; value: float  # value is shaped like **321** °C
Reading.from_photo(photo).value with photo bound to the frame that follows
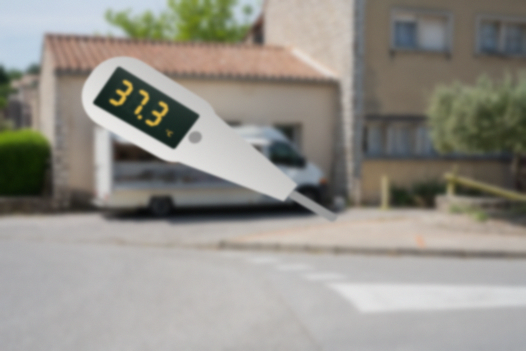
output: **37.3** °C
